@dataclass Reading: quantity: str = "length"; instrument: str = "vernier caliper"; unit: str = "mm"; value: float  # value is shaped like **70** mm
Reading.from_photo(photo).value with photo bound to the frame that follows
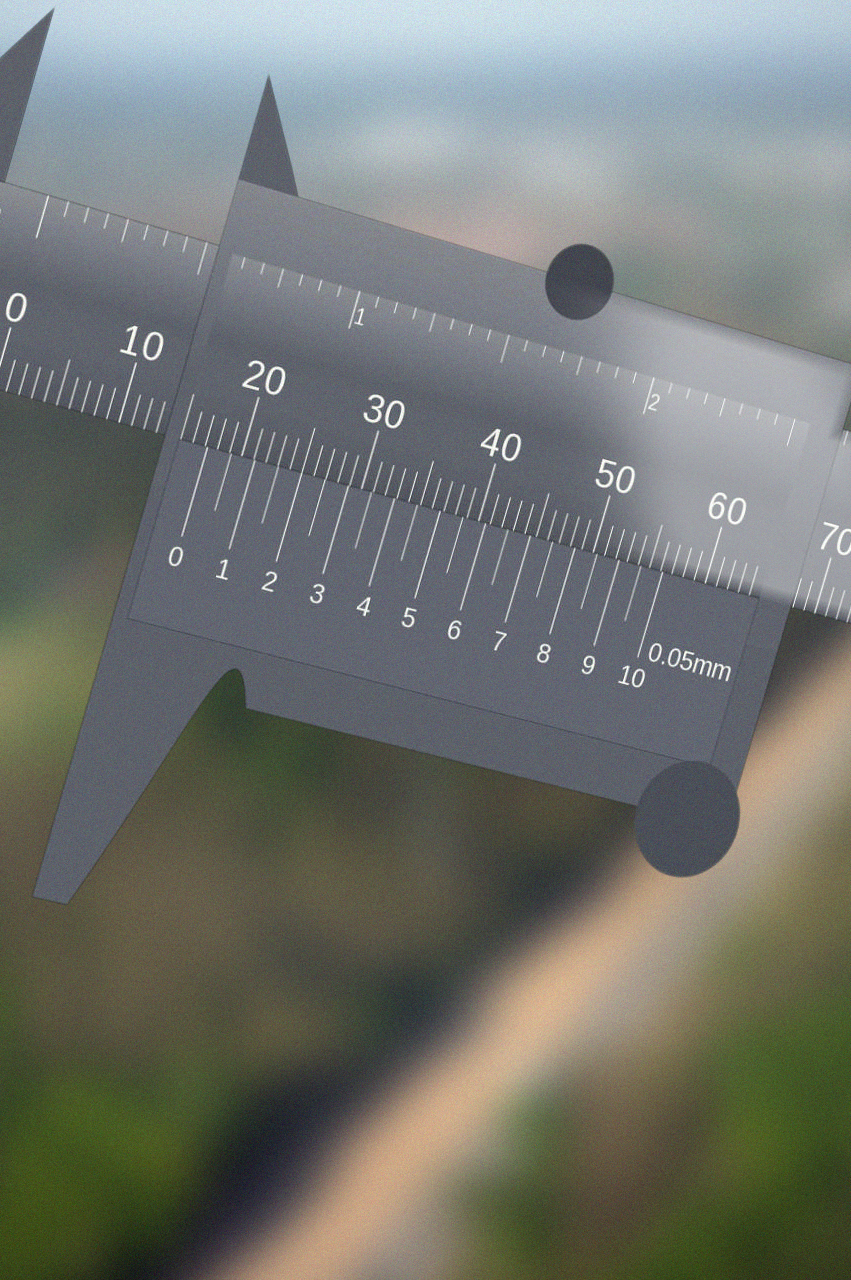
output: **17.2** mm
